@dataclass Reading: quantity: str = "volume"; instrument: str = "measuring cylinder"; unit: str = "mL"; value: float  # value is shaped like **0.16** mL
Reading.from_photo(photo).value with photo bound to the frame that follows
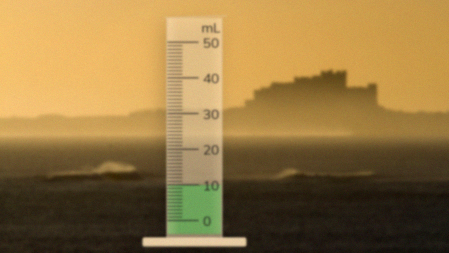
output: **10** mL
